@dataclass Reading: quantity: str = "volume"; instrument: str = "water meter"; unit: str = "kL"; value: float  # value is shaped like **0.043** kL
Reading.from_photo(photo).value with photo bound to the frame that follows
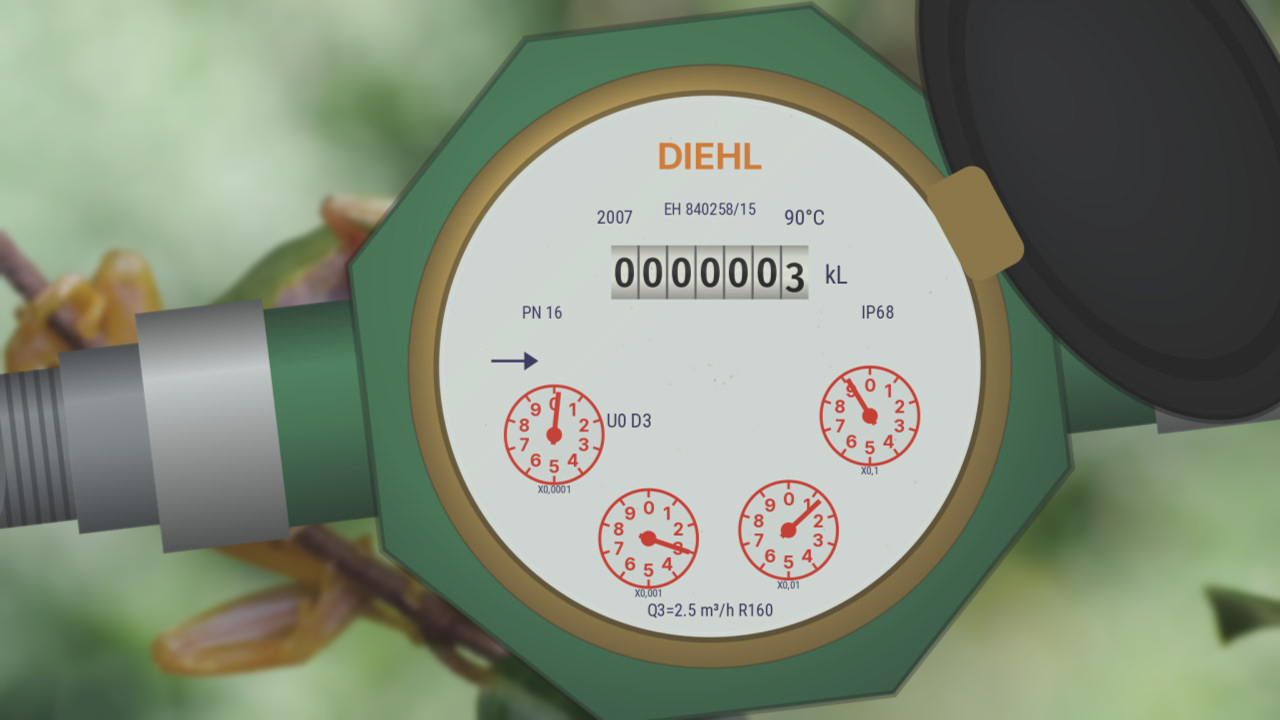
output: **2.9130** kL
